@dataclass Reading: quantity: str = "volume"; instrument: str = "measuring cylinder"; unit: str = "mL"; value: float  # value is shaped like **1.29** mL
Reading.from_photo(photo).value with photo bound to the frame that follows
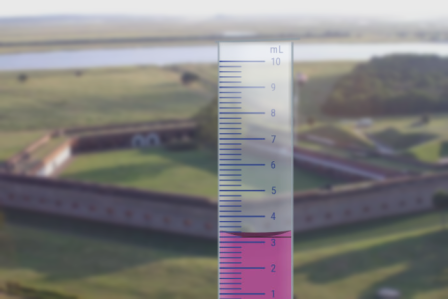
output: **3.2** mL
